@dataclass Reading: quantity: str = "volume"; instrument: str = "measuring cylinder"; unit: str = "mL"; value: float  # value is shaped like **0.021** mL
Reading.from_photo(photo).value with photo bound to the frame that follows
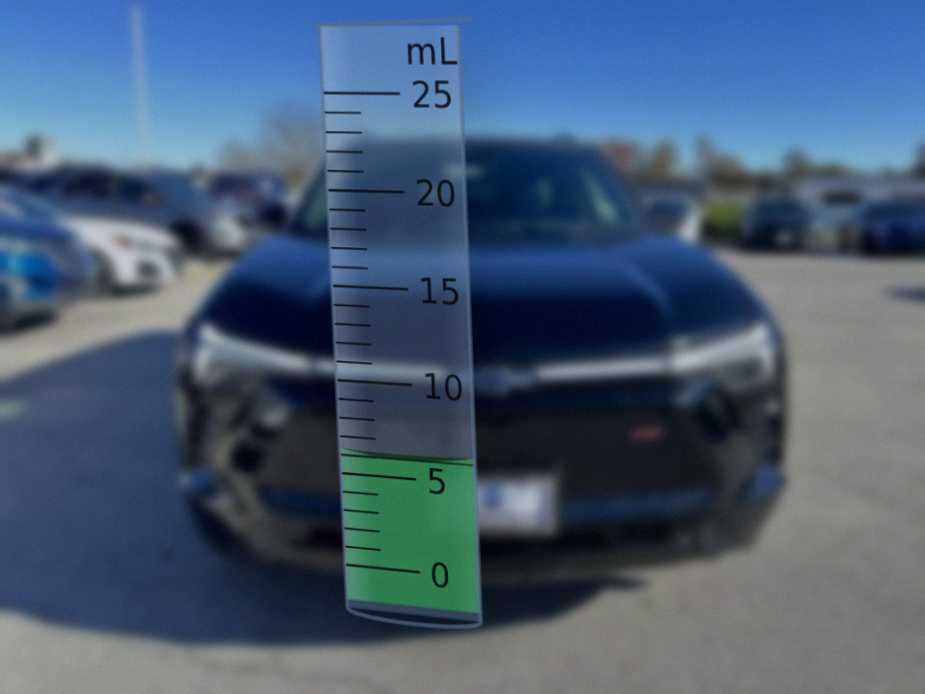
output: **6** mL
